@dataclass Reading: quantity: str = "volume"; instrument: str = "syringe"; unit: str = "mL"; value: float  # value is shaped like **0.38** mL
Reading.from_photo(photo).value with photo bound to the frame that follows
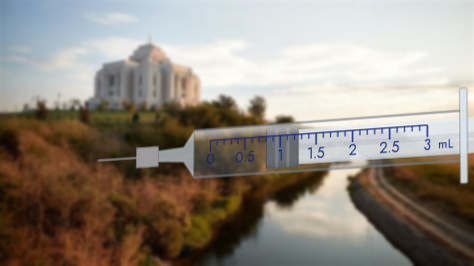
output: **0.8** mL
